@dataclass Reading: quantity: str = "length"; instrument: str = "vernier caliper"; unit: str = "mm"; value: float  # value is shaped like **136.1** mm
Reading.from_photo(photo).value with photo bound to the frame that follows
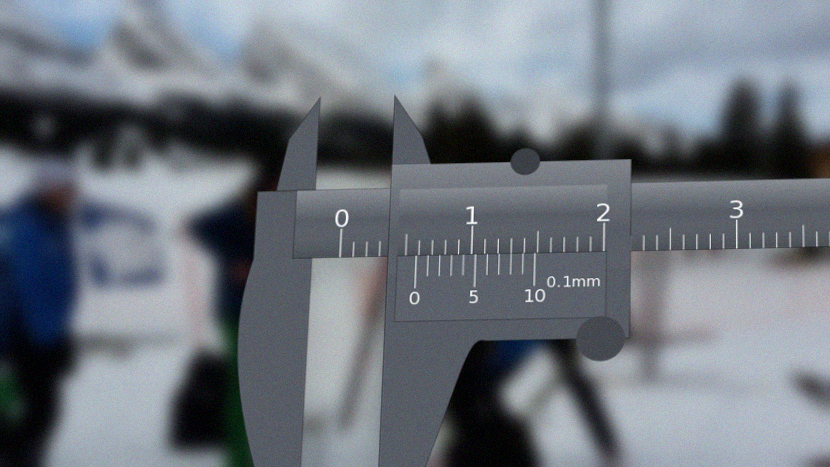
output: **5.8** mm
